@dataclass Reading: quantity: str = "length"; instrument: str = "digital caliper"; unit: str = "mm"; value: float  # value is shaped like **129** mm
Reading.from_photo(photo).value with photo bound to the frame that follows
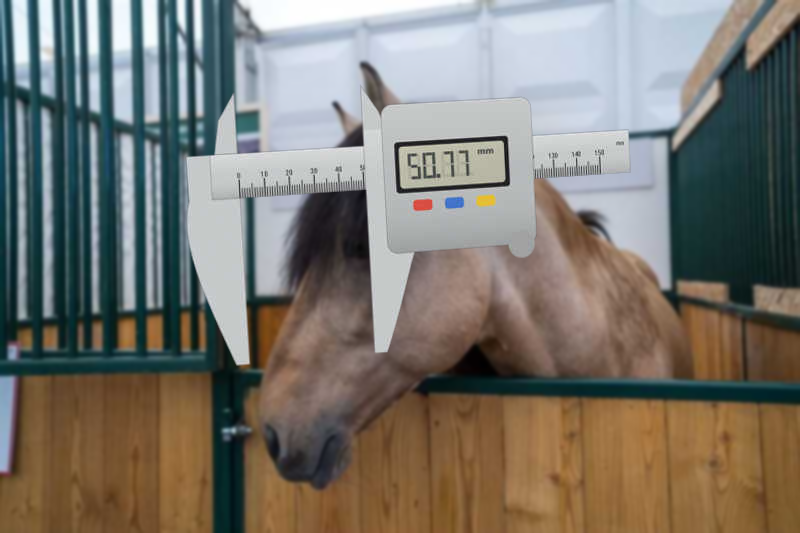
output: **50.77** mm
